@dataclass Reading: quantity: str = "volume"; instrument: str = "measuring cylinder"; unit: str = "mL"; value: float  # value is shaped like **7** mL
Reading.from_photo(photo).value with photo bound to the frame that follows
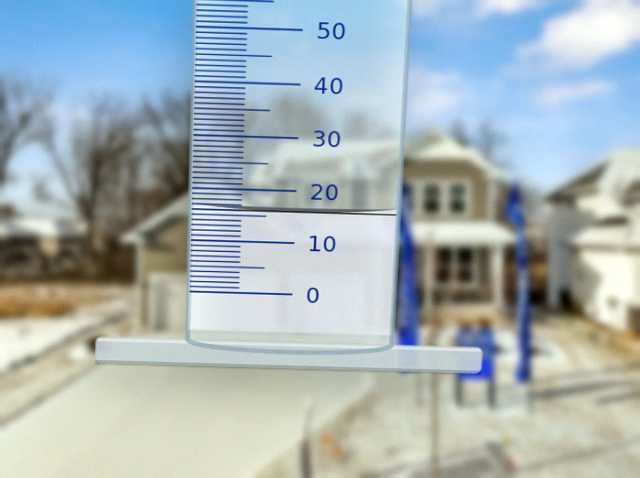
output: **16** mL
